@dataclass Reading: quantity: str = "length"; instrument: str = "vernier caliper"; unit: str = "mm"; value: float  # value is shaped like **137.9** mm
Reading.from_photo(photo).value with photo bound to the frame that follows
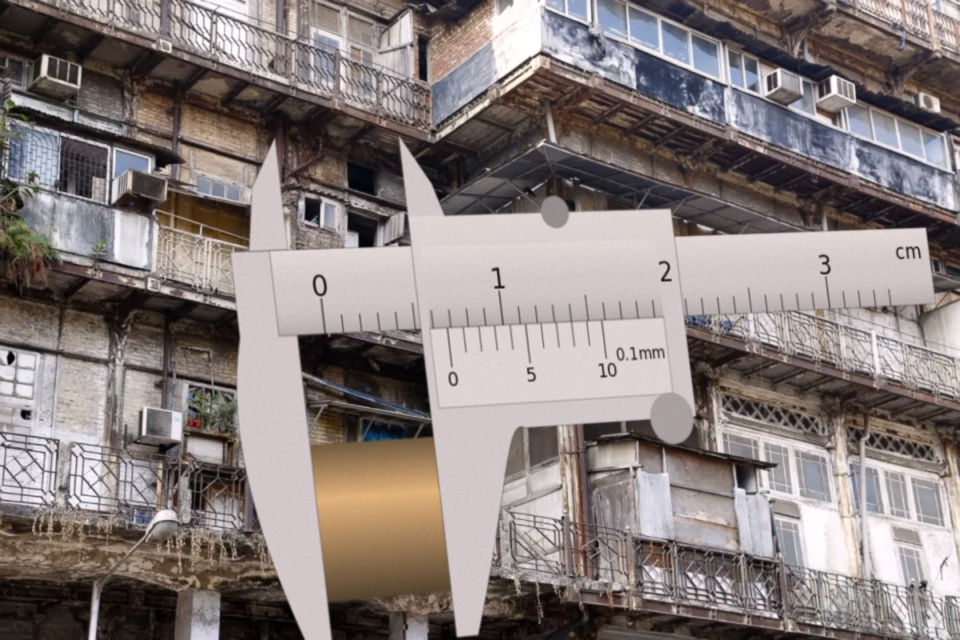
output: **6.8** mm
